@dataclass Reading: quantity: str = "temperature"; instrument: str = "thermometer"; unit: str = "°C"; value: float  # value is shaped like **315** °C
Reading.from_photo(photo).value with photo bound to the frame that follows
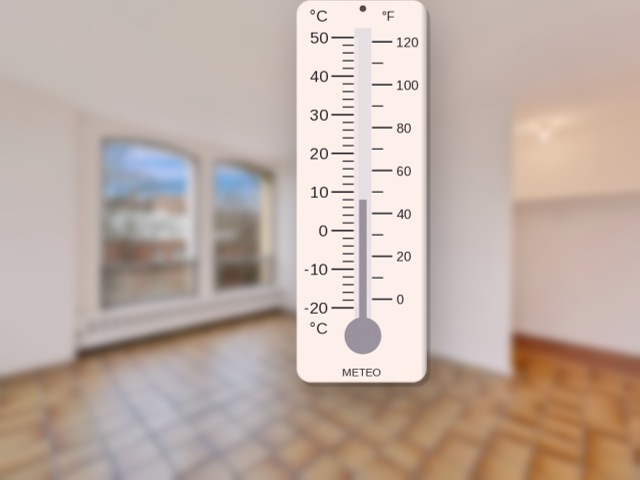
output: **8** °C
